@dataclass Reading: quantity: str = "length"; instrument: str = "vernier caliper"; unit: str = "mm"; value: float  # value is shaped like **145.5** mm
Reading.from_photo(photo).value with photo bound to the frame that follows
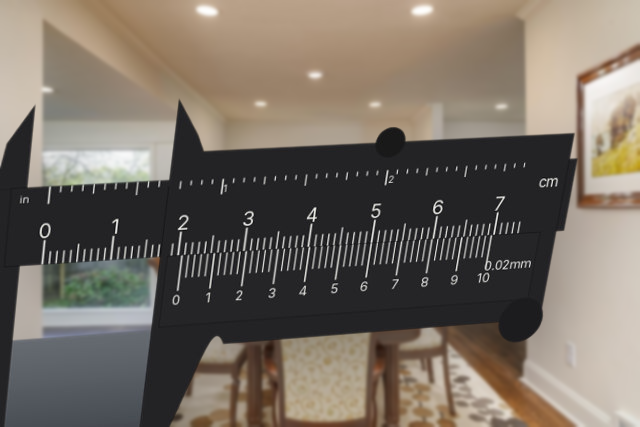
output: **20.6** mm
